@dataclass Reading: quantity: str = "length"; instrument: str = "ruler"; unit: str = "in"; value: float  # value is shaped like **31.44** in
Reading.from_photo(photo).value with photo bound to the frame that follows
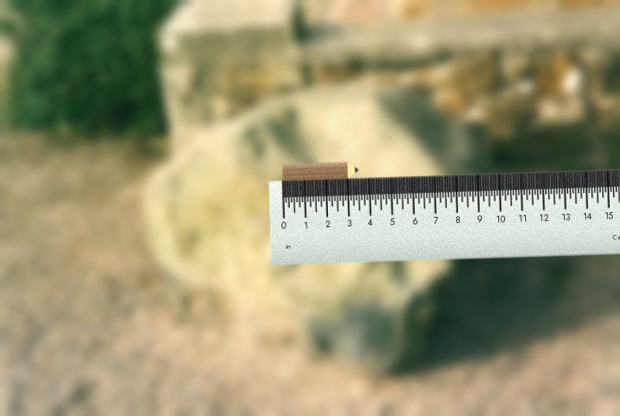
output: **3.5** in
